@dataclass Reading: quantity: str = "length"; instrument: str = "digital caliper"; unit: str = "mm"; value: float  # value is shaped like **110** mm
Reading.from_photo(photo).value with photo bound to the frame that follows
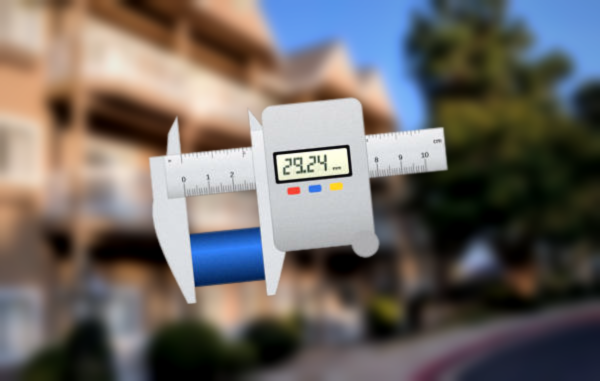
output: **29.24** mm
